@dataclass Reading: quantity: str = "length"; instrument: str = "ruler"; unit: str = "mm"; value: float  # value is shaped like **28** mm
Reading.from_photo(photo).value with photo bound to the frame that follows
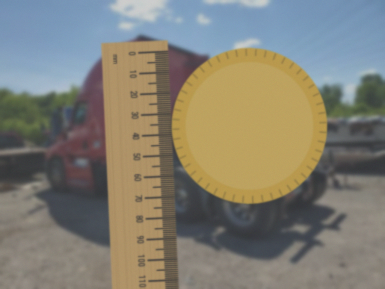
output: **75** mm
